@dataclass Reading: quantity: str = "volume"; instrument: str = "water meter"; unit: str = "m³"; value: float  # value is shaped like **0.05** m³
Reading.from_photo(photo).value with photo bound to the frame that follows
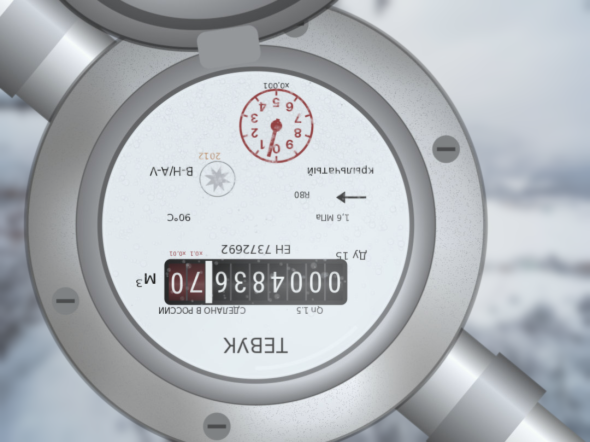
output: **4836.700** m³
